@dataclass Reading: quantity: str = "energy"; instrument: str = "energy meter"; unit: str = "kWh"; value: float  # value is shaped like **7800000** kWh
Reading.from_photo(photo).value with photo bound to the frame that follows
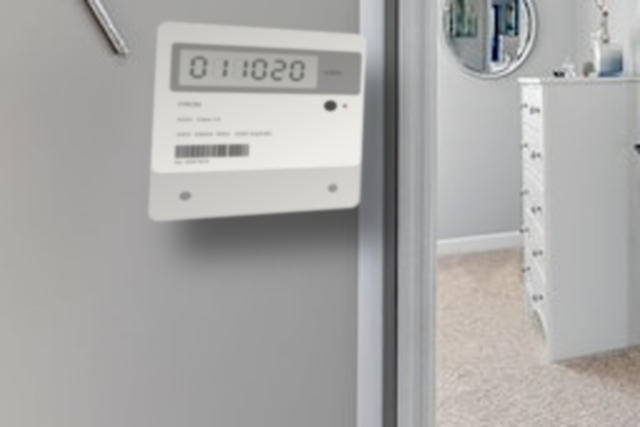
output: **11020** kWh
